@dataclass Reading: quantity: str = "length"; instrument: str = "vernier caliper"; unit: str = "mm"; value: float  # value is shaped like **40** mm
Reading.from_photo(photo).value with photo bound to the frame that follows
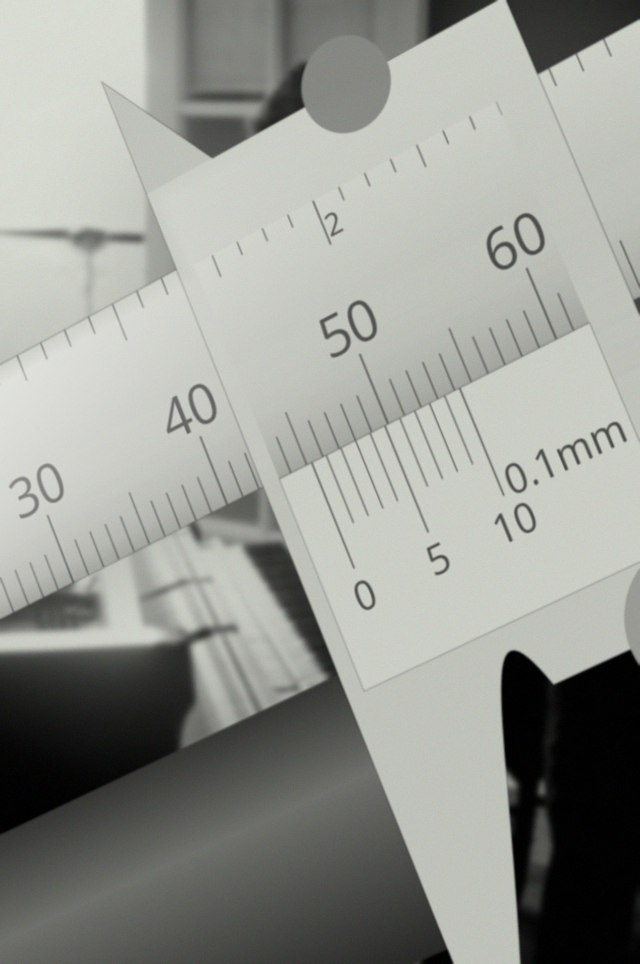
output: **45.3** mm
